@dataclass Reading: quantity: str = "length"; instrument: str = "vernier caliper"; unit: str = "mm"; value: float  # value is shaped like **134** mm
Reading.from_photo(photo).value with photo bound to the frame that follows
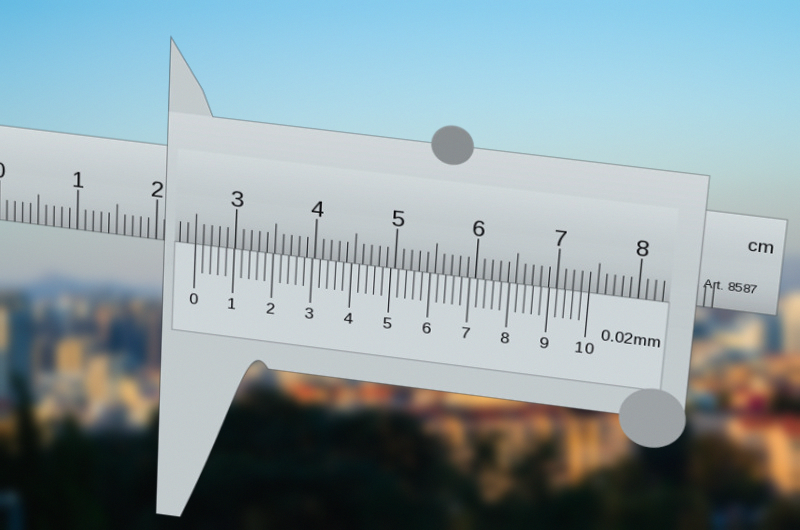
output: **25.0** mm
